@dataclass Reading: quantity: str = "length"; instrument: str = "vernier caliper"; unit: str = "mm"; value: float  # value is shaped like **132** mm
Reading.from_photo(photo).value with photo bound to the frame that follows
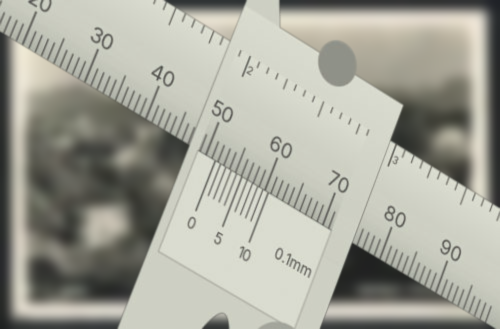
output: **51.6** mm
